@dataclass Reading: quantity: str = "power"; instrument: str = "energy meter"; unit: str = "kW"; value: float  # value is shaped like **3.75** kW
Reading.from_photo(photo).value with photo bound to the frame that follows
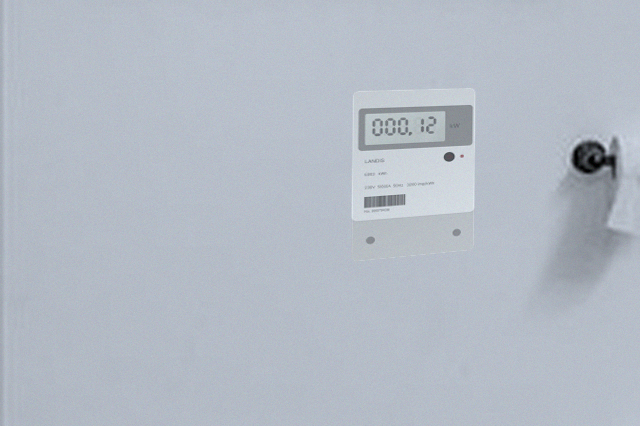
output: **0.12** kW
